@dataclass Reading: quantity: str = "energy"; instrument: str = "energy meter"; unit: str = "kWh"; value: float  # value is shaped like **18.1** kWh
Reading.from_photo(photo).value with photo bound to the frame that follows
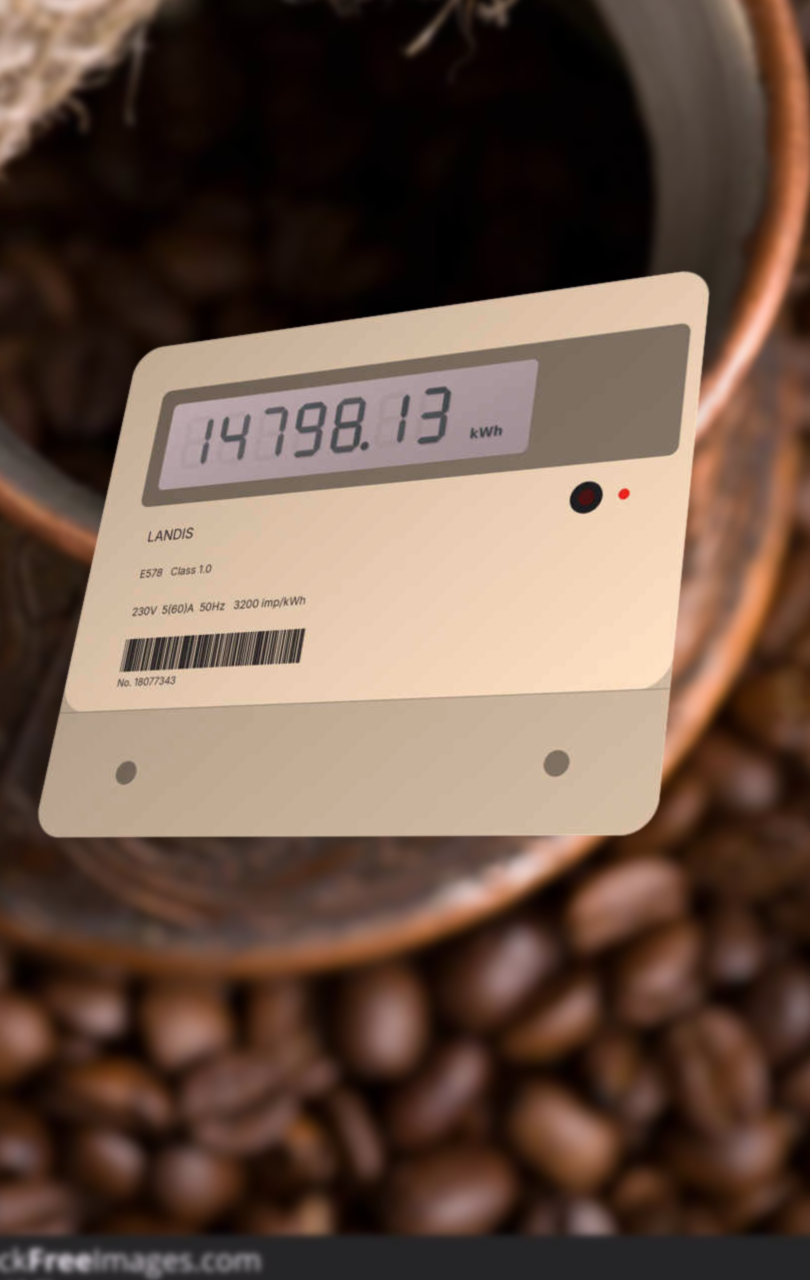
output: **14798.13** kWh
